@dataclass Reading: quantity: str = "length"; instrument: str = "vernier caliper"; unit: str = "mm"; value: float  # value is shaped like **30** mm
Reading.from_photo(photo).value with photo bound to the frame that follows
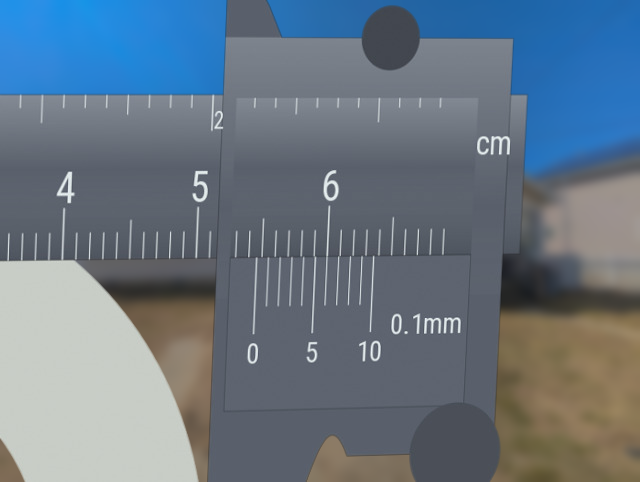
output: **54.6** mm
